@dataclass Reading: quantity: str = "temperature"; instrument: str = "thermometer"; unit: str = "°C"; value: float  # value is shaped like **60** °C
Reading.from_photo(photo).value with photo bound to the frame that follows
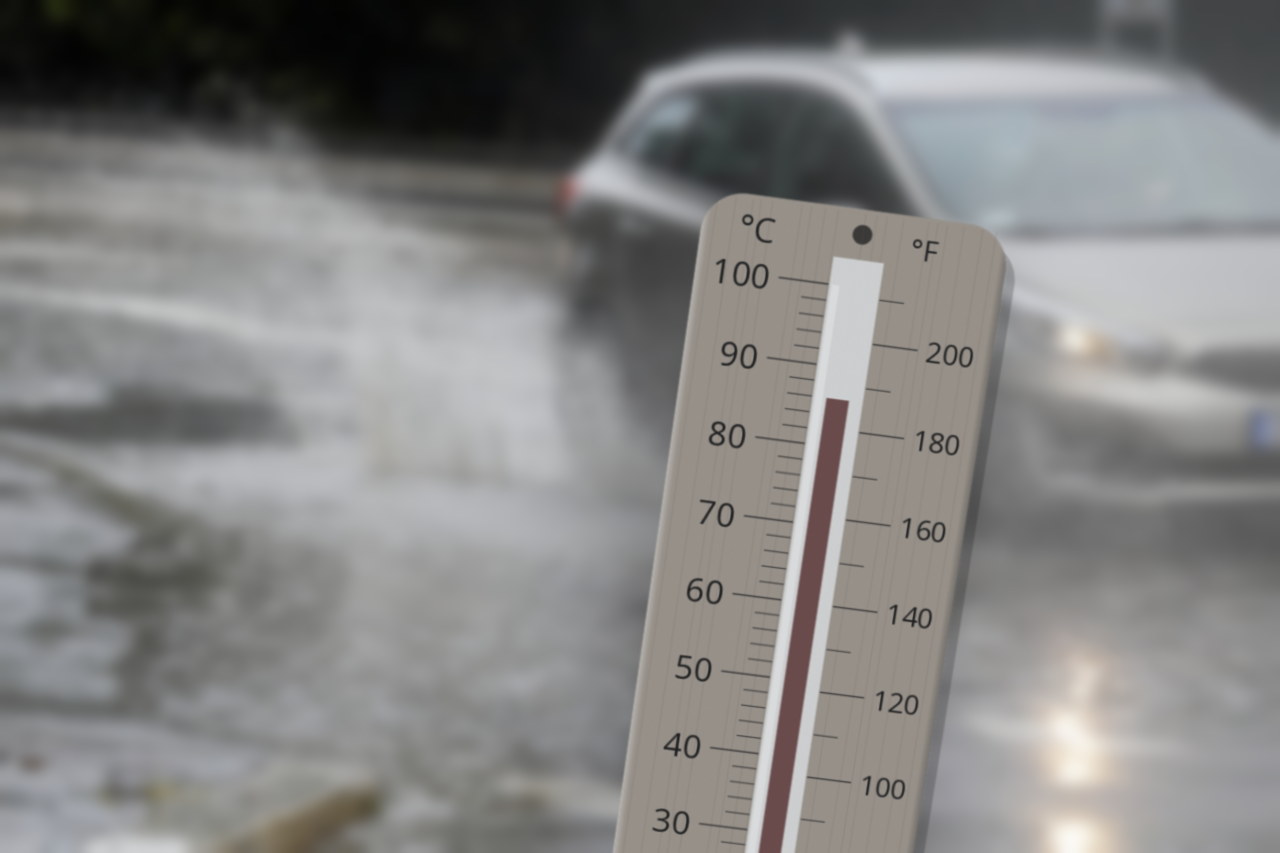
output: **86** °C
